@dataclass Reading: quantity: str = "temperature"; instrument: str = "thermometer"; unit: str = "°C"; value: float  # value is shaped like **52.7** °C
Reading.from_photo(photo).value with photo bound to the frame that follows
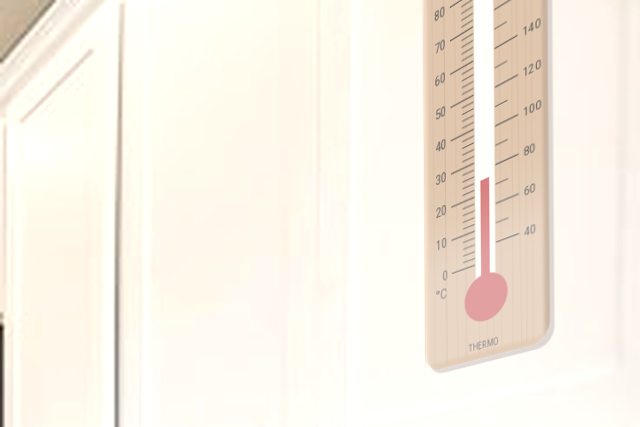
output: **24** °C
